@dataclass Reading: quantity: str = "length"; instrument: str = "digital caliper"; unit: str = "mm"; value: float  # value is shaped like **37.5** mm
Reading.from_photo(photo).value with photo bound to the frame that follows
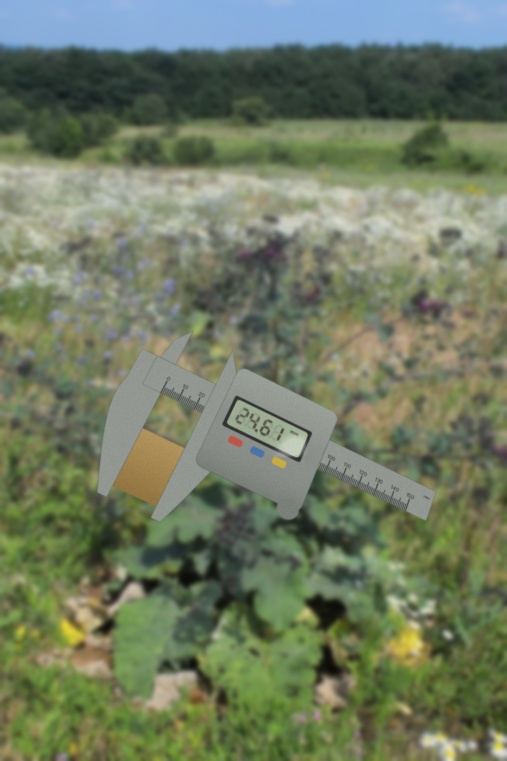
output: **24.61** mm
